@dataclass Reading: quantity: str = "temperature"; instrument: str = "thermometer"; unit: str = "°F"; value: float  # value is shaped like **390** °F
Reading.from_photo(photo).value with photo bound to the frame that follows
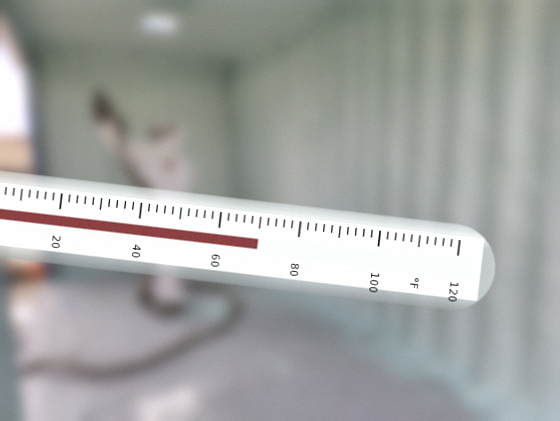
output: **70** °F
